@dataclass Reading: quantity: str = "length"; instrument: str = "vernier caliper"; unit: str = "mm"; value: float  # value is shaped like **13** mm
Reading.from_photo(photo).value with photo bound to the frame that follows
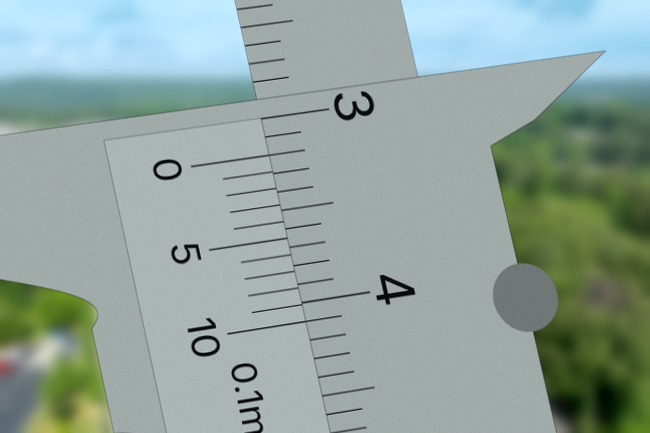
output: **32.0** mm
